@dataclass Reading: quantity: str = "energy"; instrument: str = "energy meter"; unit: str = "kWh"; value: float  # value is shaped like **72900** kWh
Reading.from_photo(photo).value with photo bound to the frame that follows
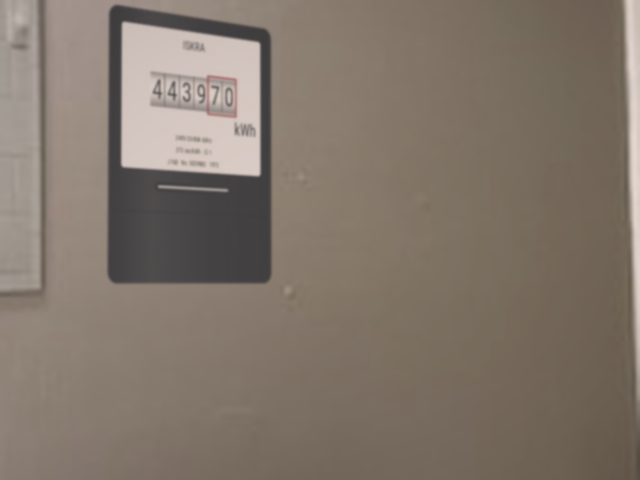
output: **4439.70** kWh
